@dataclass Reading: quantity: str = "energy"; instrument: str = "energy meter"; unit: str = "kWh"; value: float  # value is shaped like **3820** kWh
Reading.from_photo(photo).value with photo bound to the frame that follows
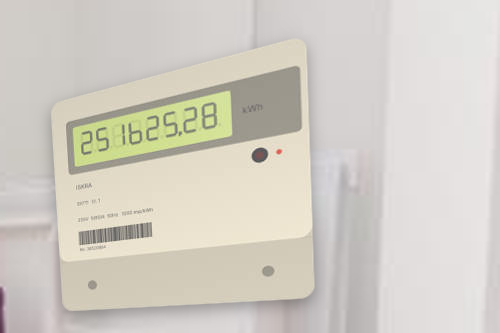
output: **251625.28** kWh
